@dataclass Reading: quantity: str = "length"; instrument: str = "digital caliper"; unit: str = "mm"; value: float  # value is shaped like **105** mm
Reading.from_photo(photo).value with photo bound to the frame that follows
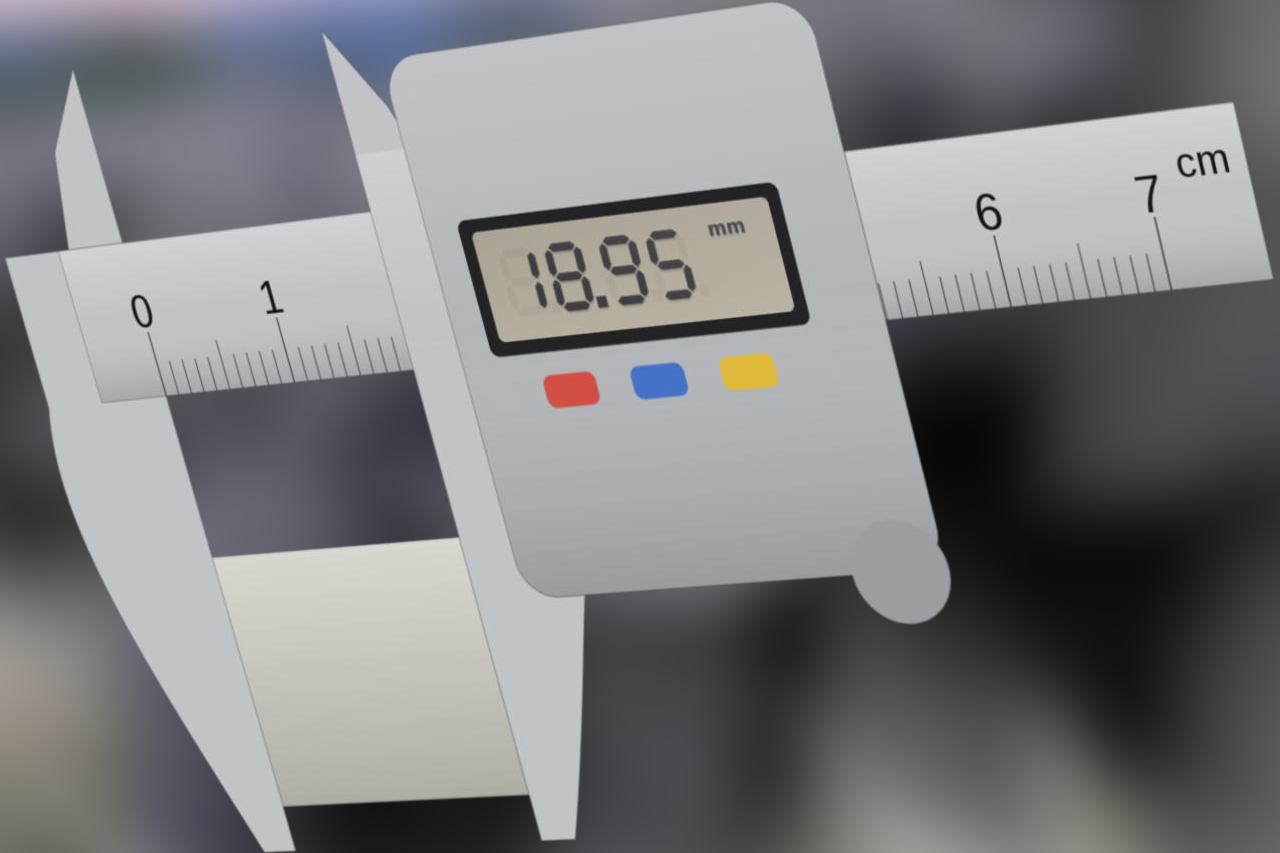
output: **18.95** mm
